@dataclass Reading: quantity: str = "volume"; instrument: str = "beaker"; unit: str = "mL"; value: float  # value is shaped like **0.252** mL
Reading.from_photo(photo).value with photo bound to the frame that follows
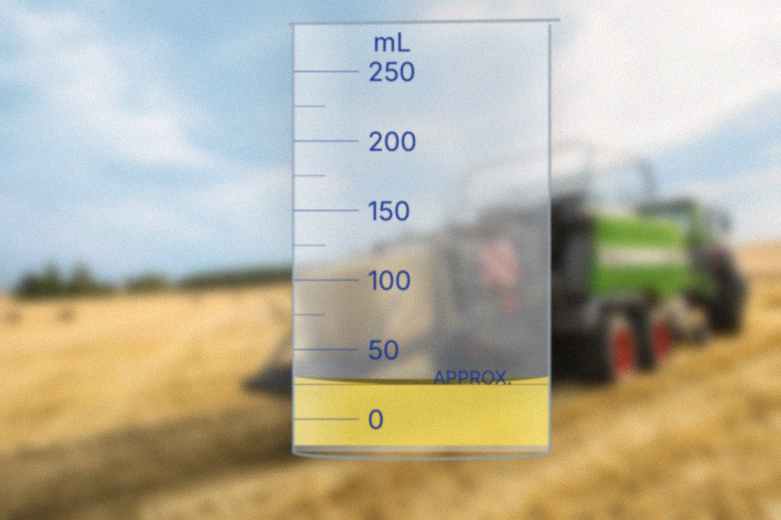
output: **25** mL
